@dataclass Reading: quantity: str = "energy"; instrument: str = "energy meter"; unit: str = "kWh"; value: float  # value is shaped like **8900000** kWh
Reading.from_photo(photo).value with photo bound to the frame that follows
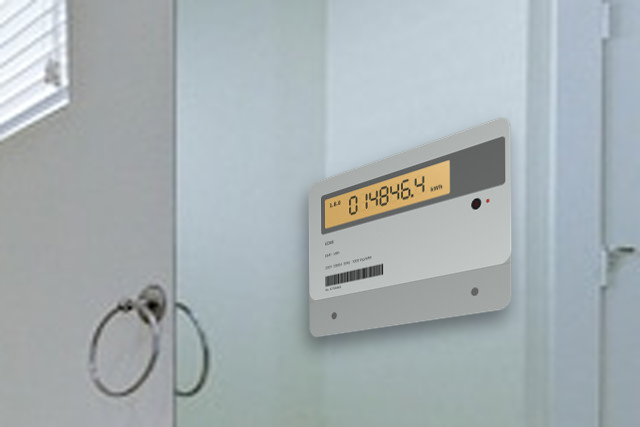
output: **14846.4** kWh
